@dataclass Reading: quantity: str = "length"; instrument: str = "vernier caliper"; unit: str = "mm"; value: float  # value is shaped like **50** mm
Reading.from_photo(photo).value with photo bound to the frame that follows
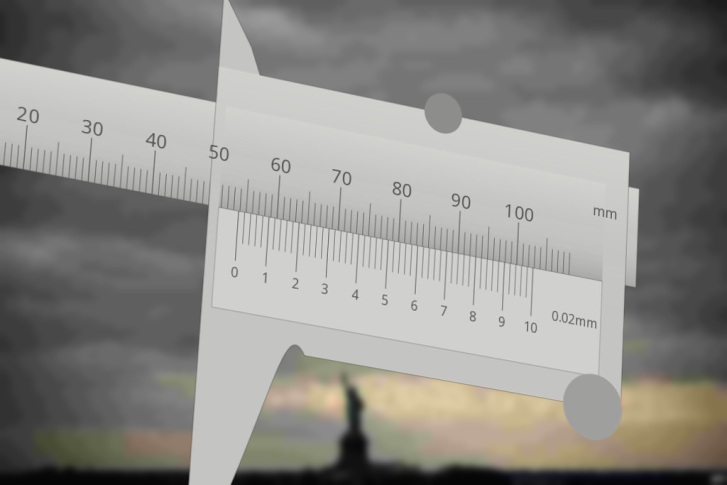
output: **53.8** mm
